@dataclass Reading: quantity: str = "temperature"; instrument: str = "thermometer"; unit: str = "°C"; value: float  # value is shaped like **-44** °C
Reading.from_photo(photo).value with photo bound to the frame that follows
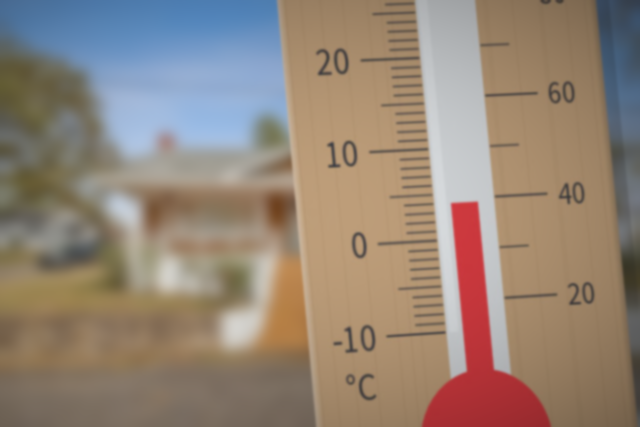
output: **4** °C
